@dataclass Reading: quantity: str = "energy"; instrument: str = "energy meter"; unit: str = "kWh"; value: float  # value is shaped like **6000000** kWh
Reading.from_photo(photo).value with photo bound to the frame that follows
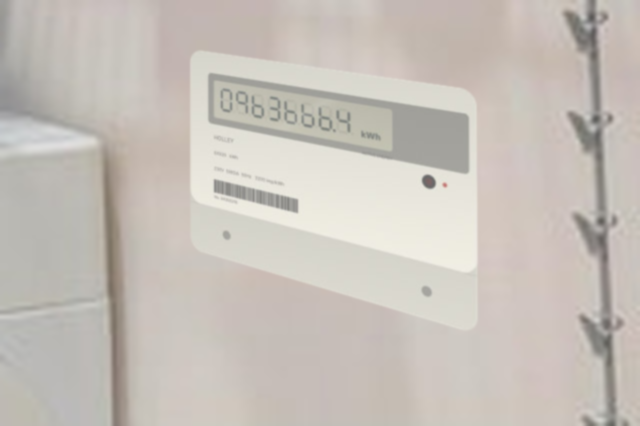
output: **963666.4** kWh
